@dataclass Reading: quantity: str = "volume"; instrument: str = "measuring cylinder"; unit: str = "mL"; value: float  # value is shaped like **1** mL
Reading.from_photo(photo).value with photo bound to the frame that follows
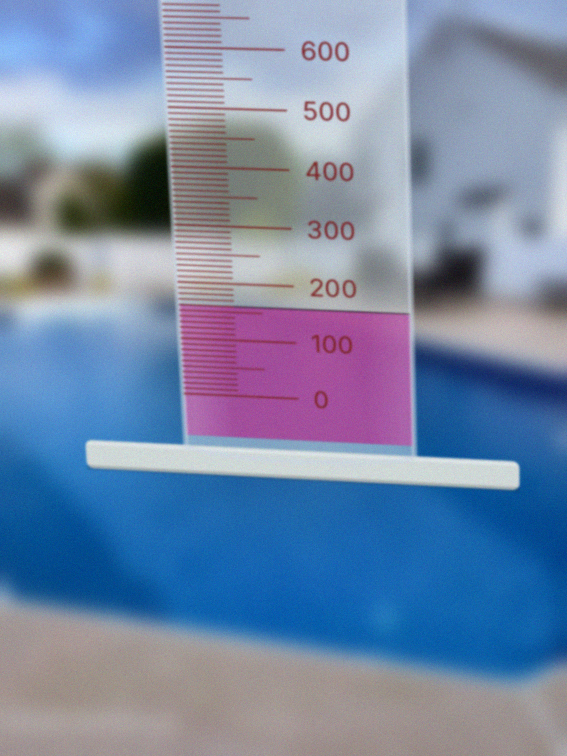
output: **160** mL
